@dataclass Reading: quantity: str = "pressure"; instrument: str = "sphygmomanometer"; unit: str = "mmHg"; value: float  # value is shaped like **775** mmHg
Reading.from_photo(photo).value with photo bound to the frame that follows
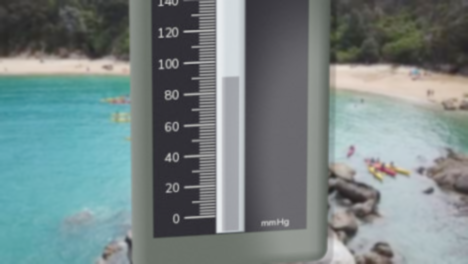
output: **90** mmHg
